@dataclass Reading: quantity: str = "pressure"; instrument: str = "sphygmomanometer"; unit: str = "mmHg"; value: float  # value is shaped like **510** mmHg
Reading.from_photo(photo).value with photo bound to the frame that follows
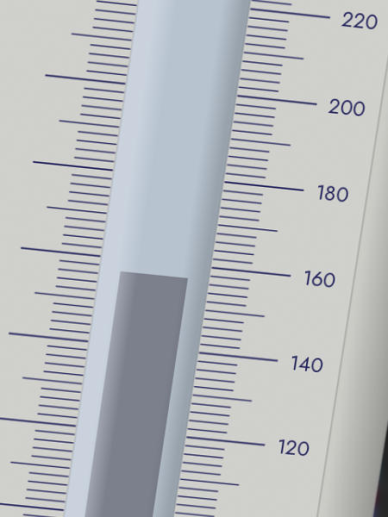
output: **157** mmHg
